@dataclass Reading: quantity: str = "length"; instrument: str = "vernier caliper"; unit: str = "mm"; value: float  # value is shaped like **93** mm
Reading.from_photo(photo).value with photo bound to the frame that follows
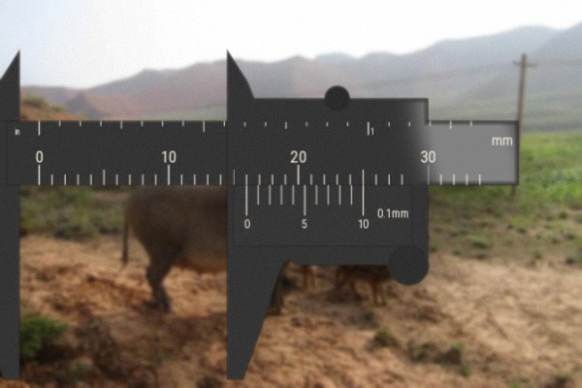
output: **16.0** mm
